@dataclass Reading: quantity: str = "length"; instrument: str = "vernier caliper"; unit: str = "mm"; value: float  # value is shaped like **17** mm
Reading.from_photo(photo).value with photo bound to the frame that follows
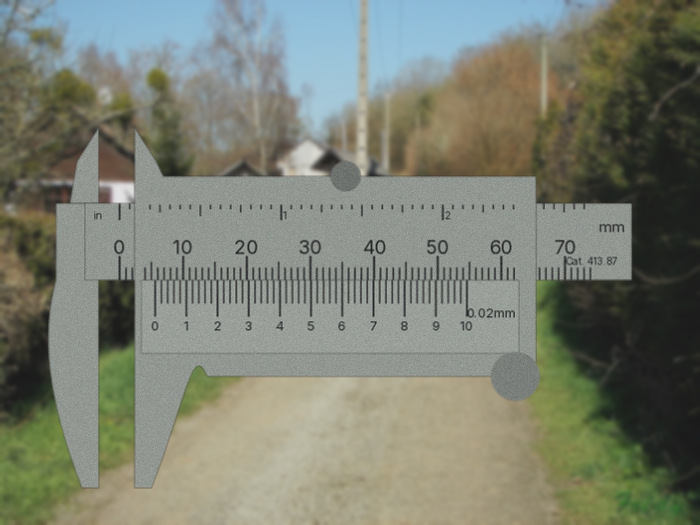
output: **5.6** mm
